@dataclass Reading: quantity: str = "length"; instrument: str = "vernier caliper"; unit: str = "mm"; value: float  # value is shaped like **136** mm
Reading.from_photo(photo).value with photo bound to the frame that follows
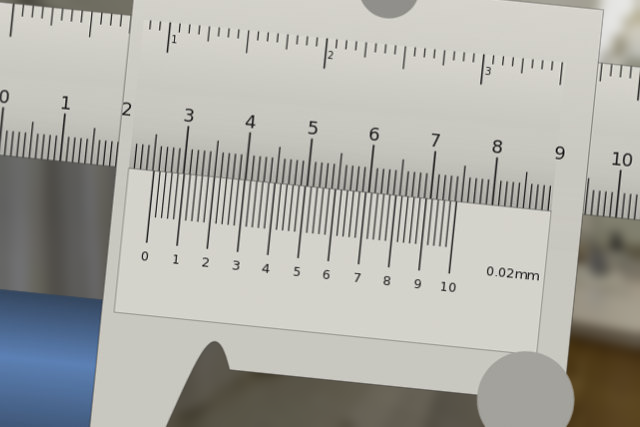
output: **25.2** mm
